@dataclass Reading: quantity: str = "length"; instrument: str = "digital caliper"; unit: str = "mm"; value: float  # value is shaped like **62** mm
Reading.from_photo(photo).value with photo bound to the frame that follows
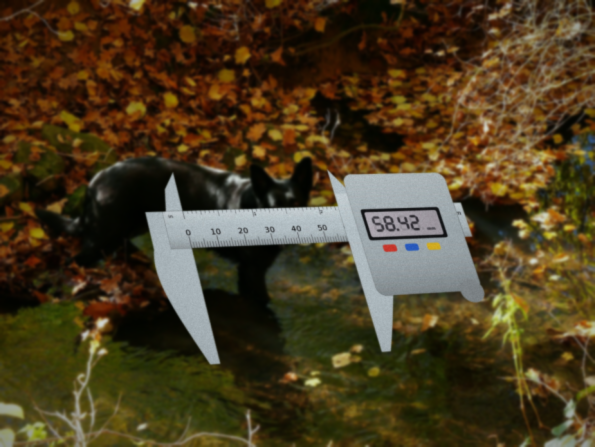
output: **58.42** mm
